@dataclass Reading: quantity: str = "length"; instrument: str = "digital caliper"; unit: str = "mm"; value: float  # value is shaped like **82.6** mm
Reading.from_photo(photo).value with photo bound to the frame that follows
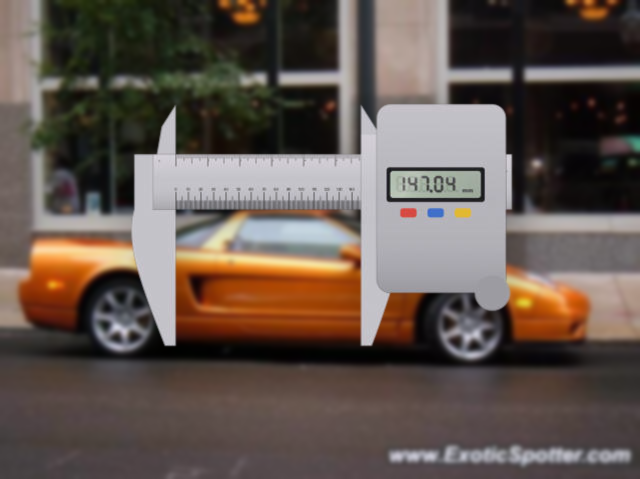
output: **147.04** mm
